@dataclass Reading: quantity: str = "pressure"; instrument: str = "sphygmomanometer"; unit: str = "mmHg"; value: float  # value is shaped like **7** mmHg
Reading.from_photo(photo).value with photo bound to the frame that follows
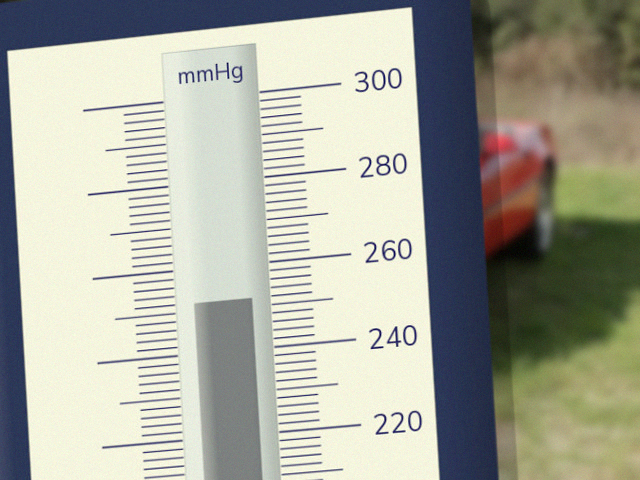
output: **252** mmHg
